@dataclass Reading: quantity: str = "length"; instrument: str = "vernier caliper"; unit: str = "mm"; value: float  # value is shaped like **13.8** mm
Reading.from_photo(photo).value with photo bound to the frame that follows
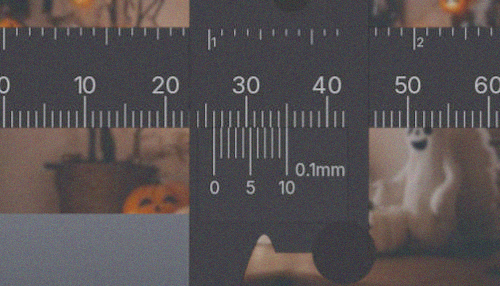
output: **26.0** mm
